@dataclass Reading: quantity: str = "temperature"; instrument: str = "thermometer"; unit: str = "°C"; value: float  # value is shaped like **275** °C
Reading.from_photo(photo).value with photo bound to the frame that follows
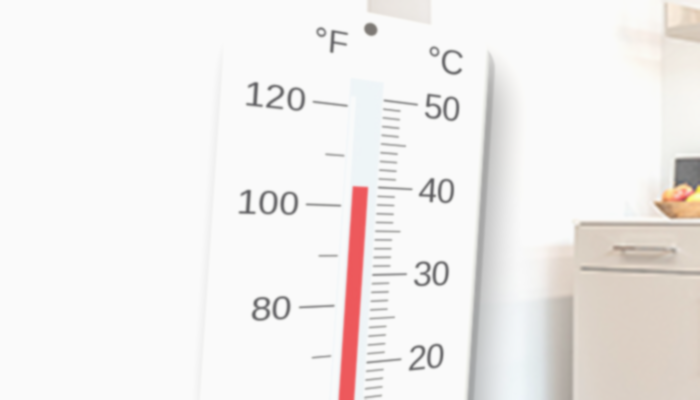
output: **40** °C
